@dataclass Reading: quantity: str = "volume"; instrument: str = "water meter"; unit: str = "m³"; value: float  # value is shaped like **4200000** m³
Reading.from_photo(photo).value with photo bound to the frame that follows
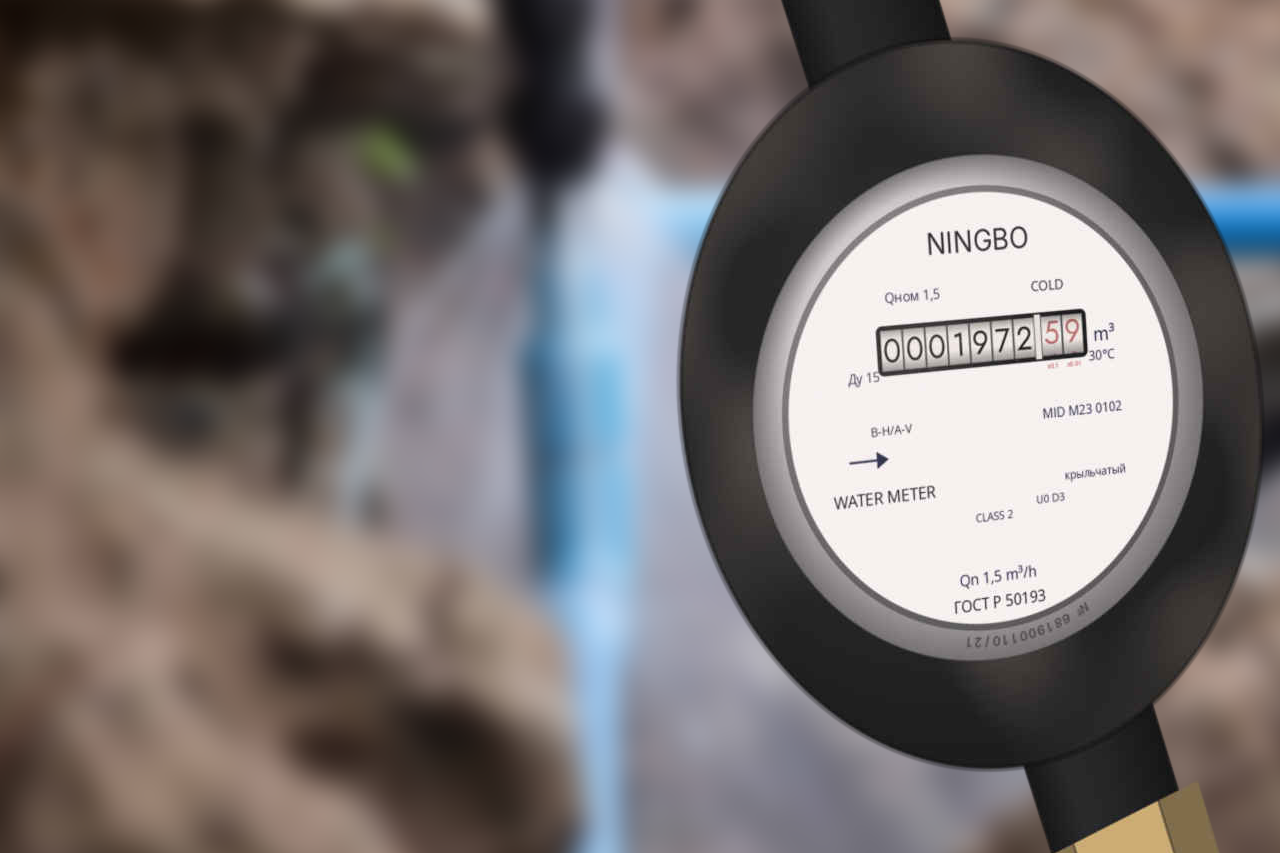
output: **1972.59** m³
